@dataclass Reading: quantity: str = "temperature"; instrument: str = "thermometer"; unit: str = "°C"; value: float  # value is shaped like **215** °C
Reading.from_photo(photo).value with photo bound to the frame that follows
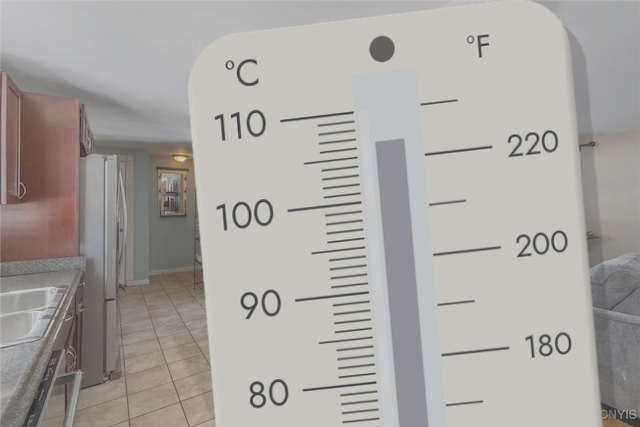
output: **106.5** °C
